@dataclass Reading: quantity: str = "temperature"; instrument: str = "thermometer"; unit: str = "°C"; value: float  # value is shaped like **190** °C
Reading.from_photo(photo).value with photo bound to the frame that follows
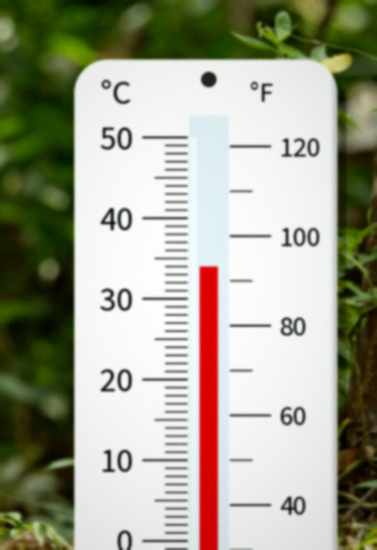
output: **34** °C
